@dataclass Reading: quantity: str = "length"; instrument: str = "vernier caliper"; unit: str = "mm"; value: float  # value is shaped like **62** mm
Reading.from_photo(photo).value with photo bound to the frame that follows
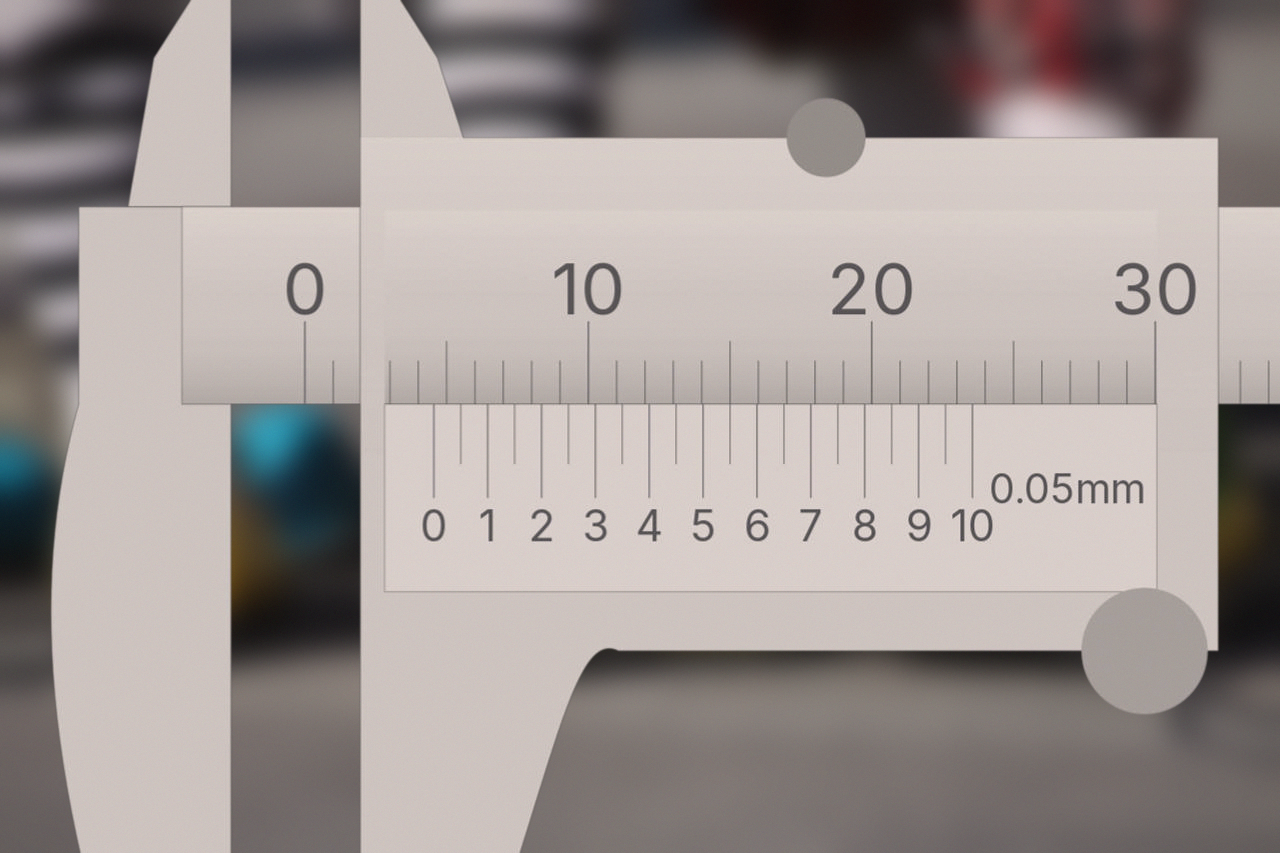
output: **4.55** mm
